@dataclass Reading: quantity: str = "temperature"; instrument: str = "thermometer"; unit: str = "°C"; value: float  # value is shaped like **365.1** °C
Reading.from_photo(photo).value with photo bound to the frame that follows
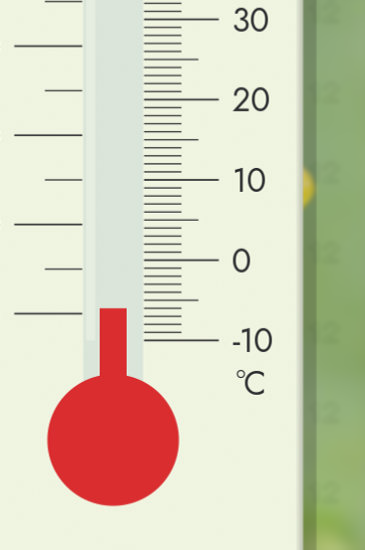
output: **-6** °C
